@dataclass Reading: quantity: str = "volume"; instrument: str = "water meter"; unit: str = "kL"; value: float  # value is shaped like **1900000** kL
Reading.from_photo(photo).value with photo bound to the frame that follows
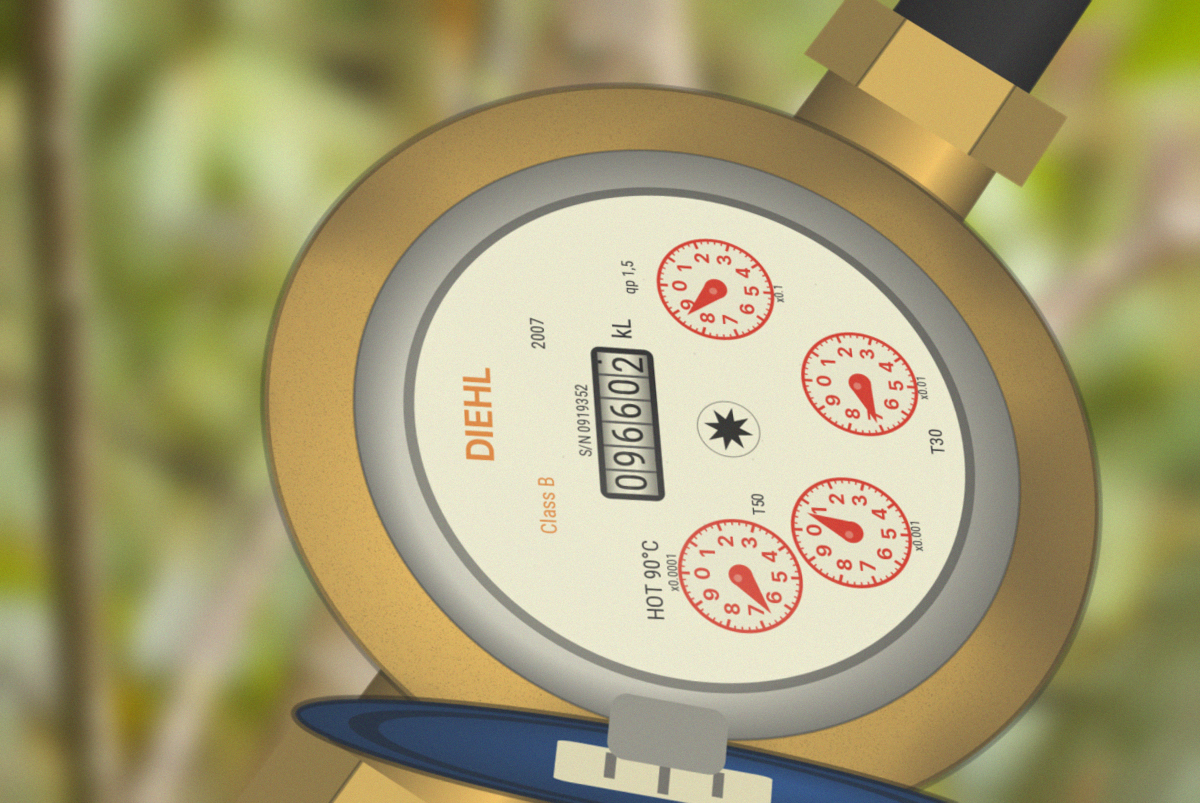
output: **96601.8706** kL
